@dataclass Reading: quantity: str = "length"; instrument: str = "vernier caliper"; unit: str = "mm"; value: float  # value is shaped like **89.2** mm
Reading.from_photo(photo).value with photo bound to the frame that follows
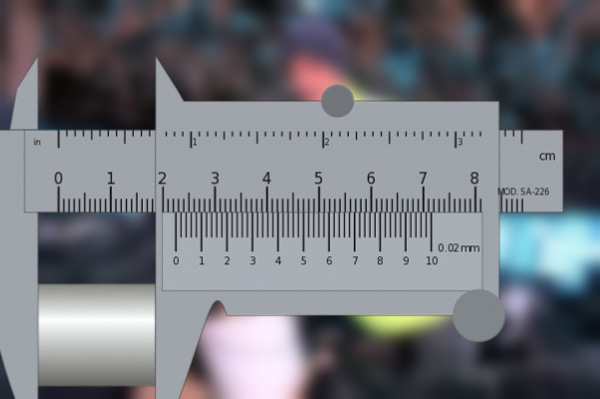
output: **22.5** mm
